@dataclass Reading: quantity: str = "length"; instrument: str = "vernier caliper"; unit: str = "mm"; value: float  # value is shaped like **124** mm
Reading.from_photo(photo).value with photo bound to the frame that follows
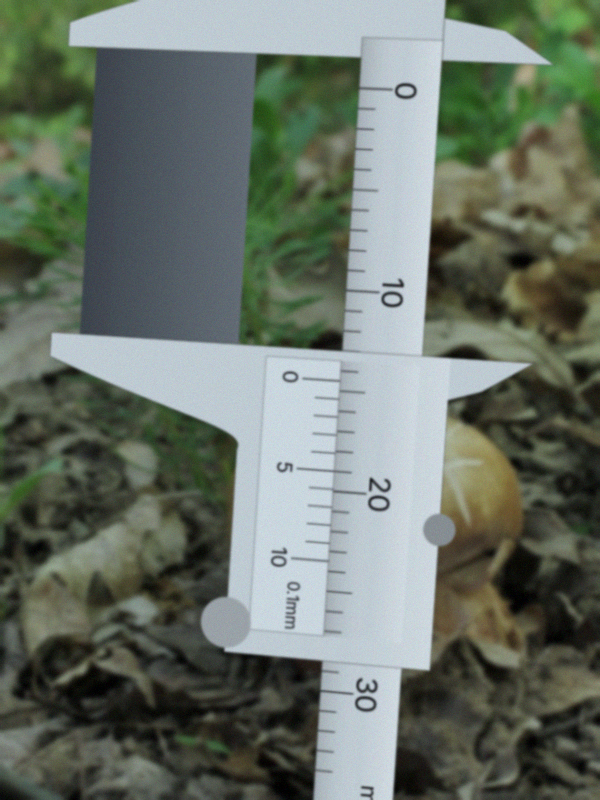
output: **14.5** mm
